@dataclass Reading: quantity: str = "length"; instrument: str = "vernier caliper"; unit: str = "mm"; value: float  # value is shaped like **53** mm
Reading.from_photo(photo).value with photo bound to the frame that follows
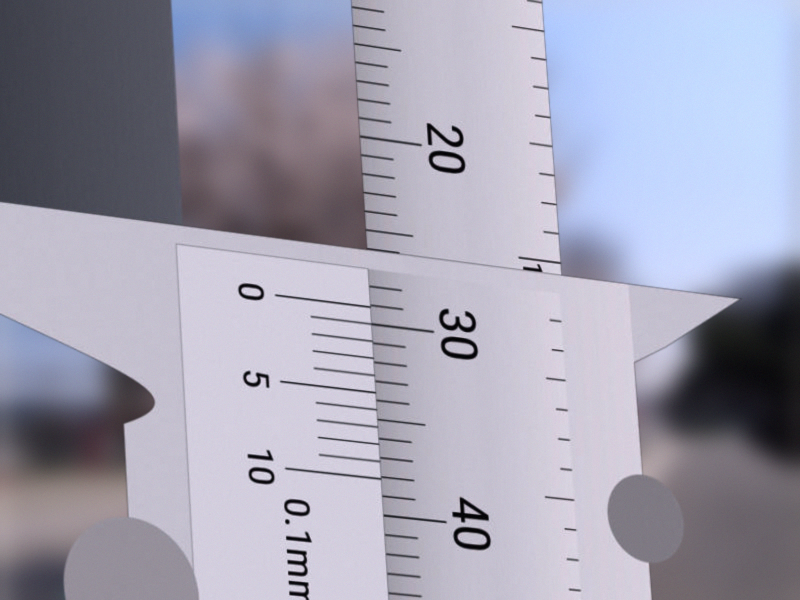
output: **29.1** mm
